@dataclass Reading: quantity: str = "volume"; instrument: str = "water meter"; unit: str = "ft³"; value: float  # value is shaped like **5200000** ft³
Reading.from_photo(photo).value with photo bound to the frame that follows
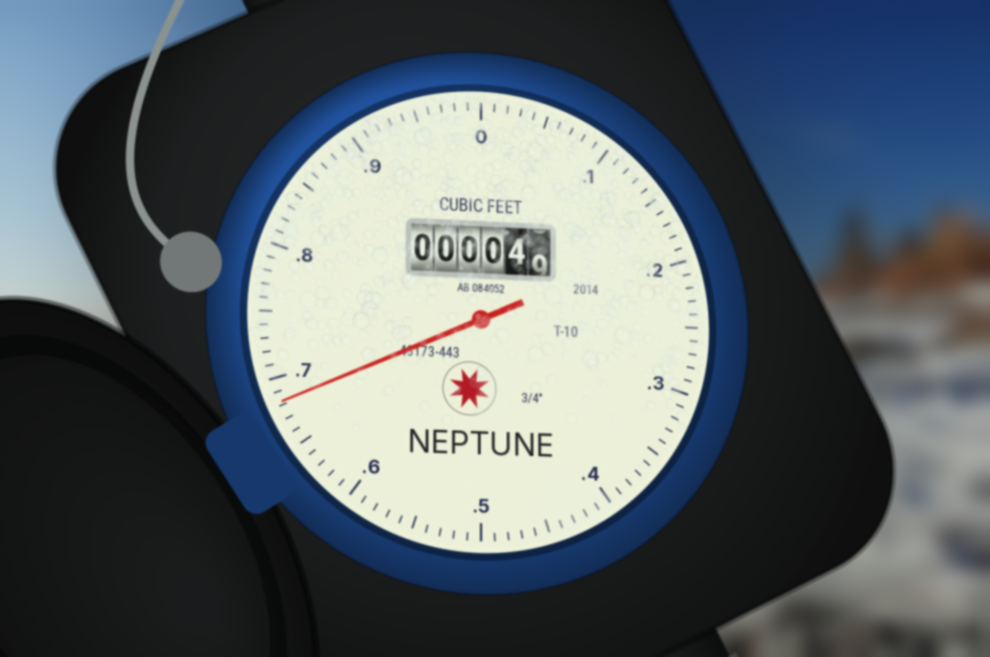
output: **48.68** ft³
